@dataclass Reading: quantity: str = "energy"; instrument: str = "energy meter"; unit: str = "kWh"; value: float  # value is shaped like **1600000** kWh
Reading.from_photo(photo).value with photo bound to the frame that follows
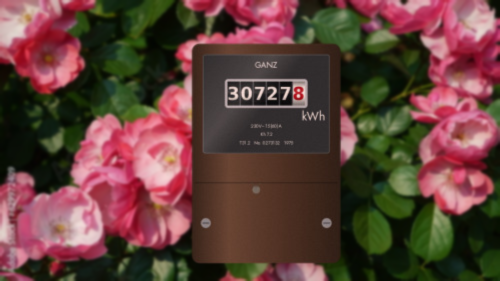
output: **30727.8** kWh
